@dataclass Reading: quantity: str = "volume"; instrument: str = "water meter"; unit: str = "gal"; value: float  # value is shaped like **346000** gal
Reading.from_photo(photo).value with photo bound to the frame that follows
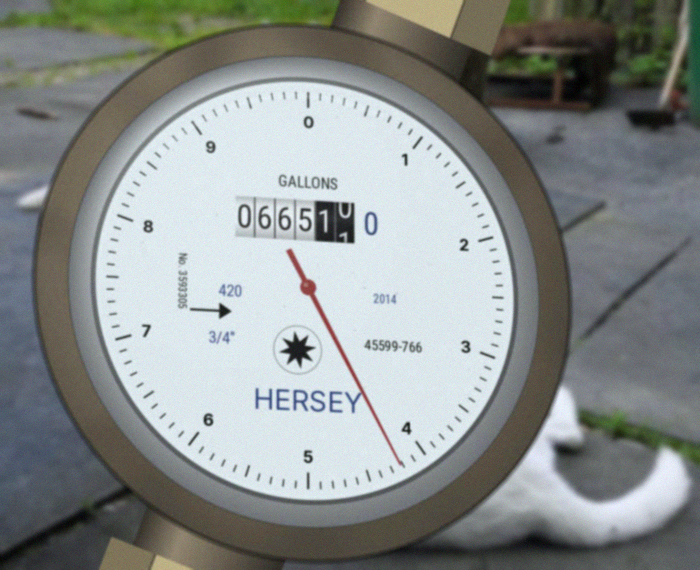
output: **665104.2** gal
